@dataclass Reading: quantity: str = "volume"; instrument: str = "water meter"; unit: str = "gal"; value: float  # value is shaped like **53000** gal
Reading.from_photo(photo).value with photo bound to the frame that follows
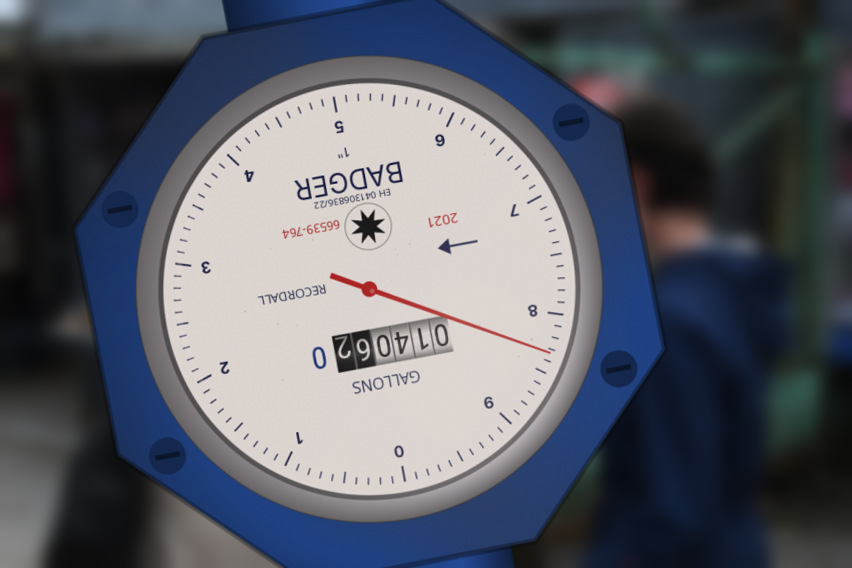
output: **140618.3** gal
